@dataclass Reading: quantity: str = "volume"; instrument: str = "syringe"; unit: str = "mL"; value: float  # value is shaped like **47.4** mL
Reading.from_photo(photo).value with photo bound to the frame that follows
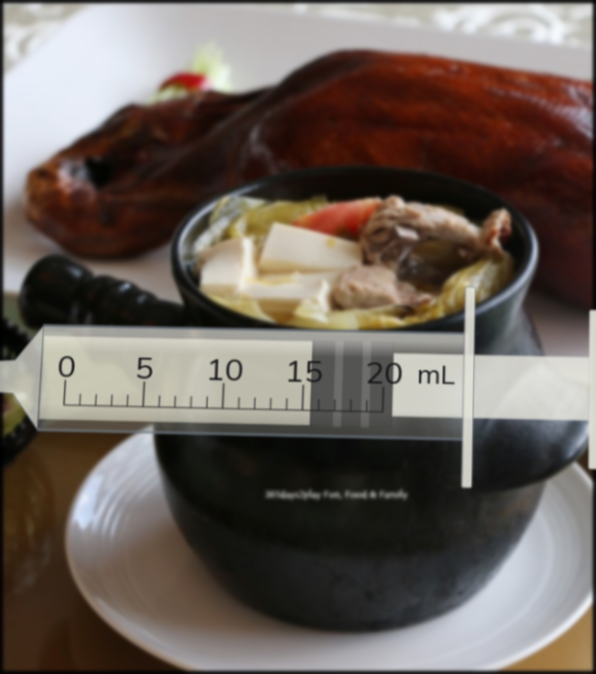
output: **15.5** mL
